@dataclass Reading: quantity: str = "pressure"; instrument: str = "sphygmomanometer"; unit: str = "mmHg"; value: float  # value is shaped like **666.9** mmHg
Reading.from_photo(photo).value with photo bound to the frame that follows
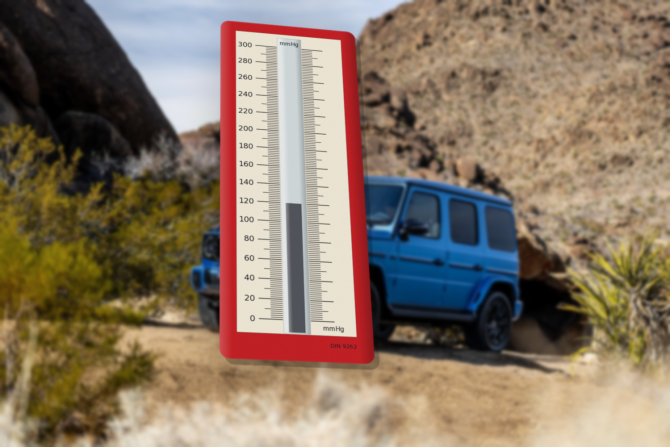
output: **120** mmHg
